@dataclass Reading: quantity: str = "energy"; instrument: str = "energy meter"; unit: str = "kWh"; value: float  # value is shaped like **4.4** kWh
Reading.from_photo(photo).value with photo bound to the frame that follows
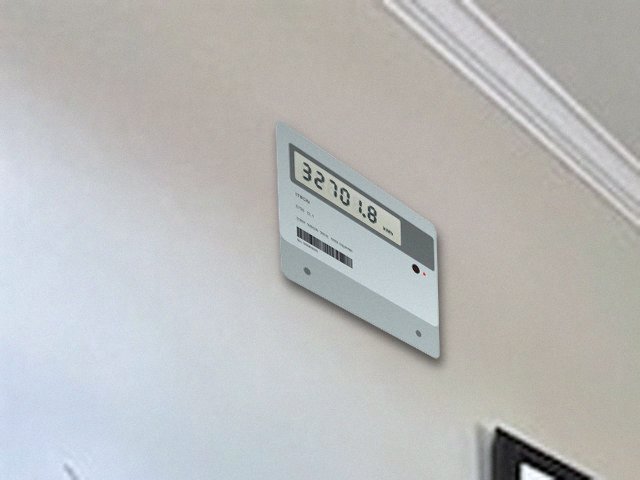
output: **32701.8** kWh
